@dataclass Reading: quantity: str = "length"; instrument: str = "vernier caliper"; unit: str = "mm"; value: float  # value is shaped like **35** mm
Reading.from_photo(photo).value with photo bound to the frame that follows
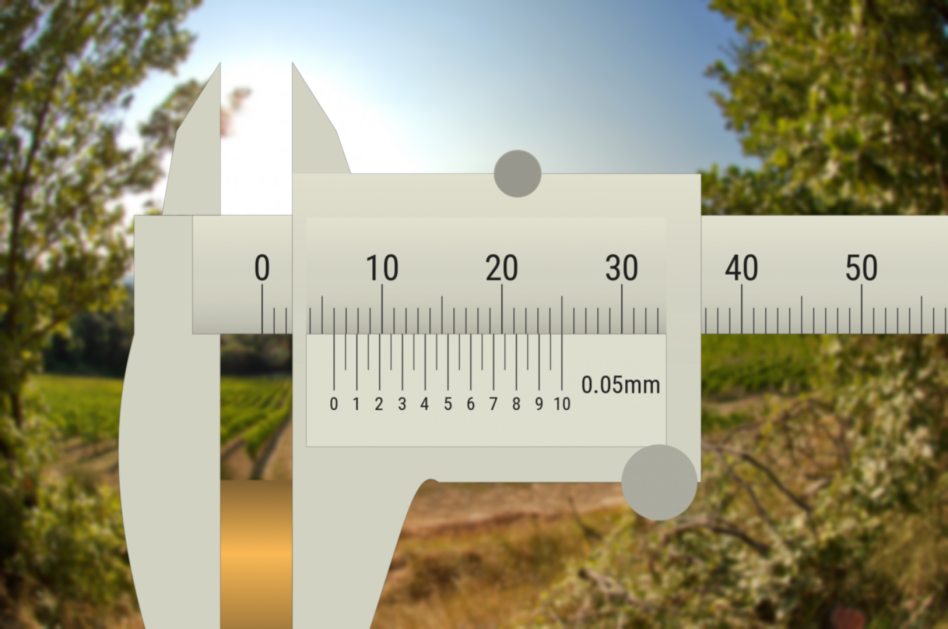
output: **6.0** mm
